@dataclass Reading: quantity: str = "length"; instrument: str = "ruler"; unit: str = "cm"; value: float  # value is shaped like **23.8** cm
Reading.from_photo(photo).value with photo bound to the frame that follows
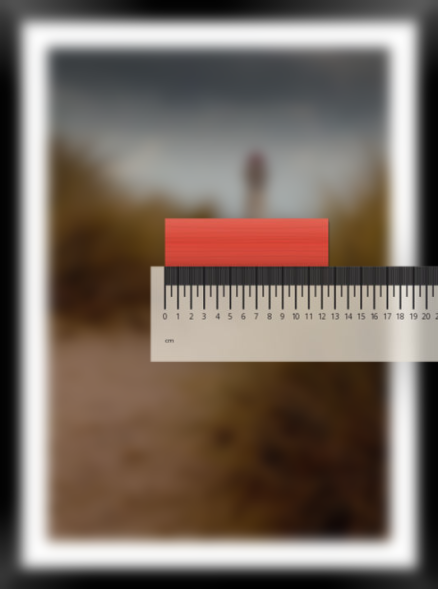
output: **12.5** cm
